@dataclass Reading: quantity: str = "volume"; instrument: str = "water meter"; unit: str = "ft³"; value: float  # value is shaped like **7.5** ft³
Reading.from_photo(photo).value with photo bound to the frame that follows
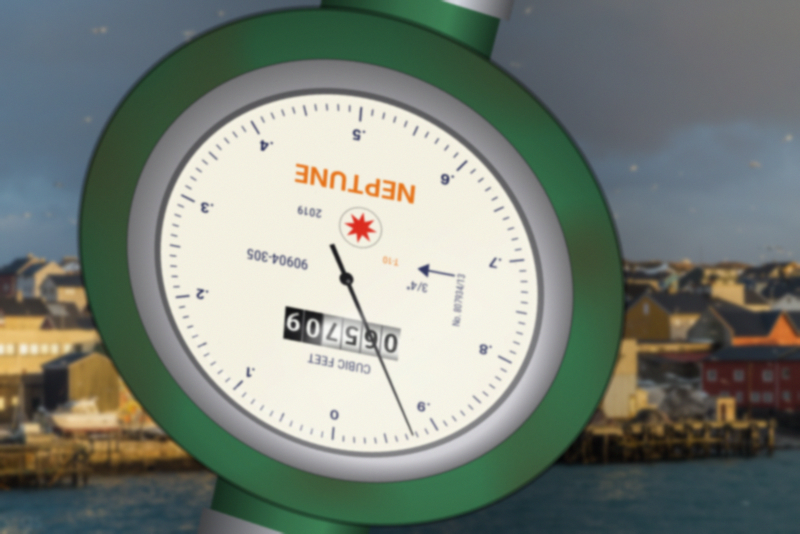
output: **65708.92** ft³
